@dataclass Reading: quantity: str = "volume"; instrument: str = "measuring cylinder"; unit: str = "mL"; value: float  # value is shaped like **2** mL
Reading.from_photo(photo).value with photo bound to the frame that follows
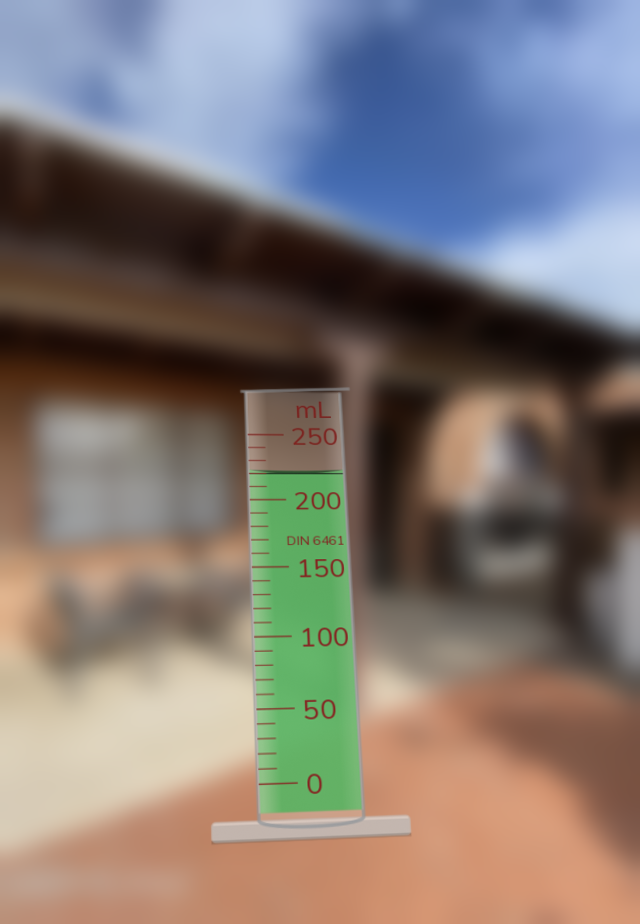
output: **220** mL
